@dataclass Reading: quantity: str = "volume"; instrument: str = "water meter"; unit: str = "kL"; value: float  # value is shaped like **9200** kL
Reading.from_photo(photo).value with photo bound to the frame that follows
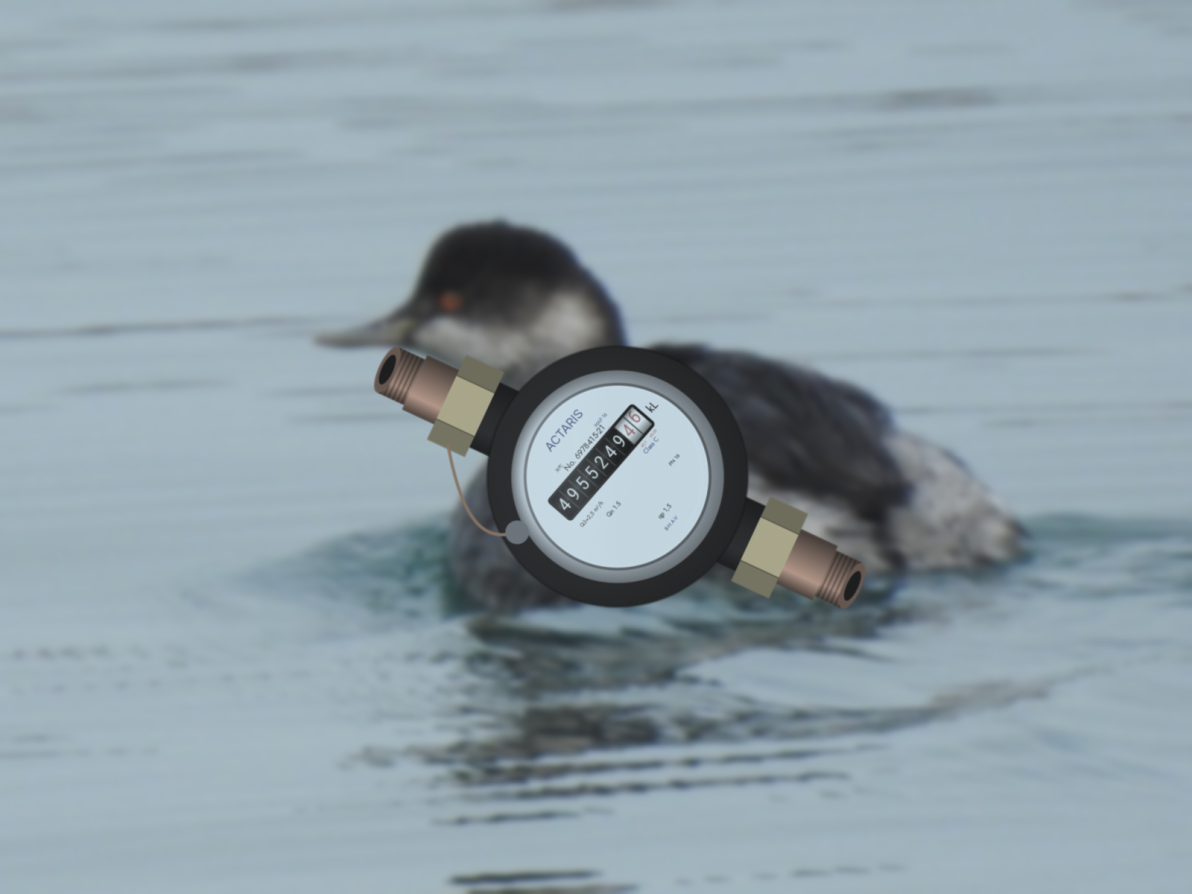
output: **4955249.46** kL
